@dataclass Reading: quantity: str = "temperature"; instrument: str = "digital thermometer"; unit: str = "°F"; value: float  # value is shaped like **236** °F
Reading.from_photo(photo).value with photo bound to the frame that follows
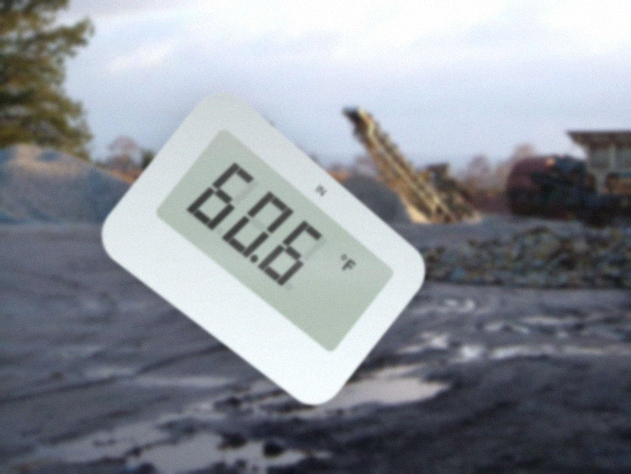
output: **60.6** °F
